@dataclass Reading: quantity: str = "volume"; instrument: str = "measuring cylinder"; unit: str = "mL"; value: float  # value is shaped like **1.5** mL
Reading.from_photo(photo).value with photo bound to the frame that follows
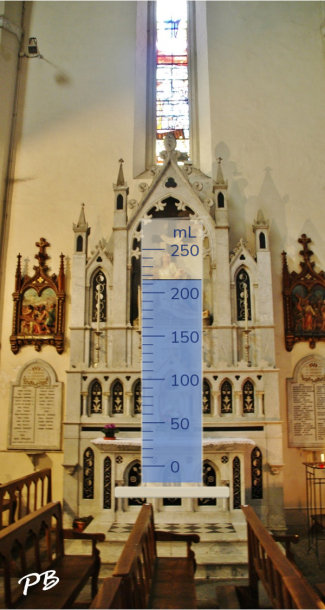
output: **215** mL
